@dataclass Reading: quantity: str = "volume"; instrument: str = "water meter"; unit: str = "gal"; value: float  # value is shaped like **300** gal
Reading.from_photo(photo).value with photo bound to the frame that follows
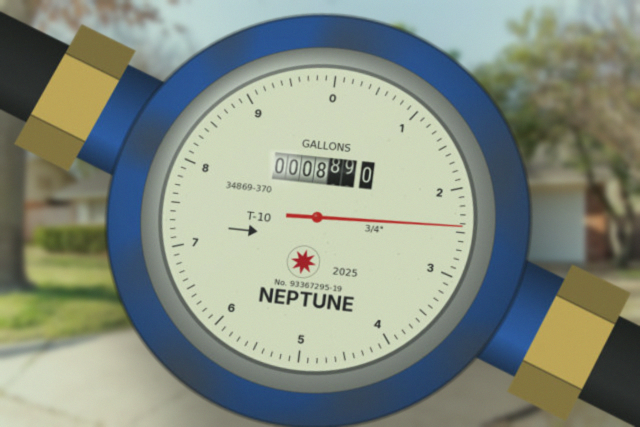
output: **8892.4** gal
